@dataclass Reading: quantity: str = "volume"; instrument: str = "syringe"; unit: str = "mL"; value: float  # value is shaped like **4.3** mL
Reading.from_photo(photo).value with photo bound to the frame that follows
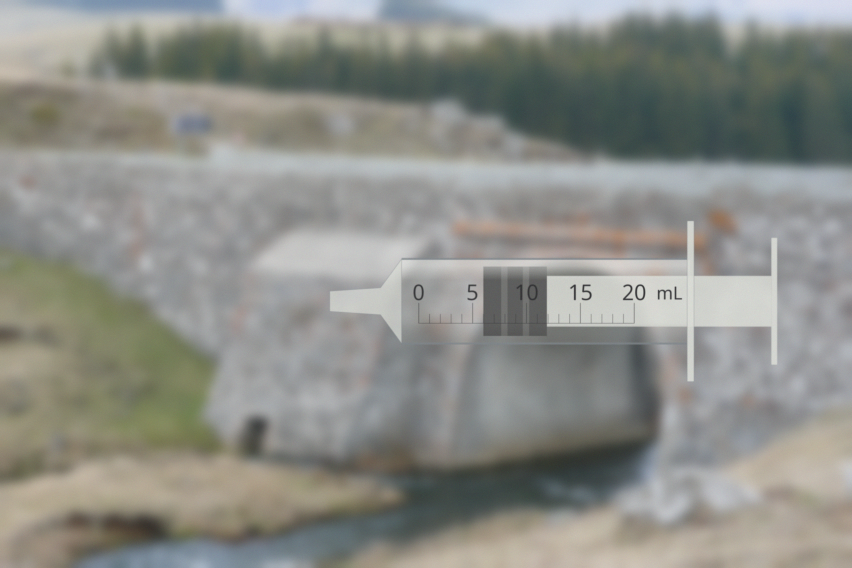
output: **6** mL
